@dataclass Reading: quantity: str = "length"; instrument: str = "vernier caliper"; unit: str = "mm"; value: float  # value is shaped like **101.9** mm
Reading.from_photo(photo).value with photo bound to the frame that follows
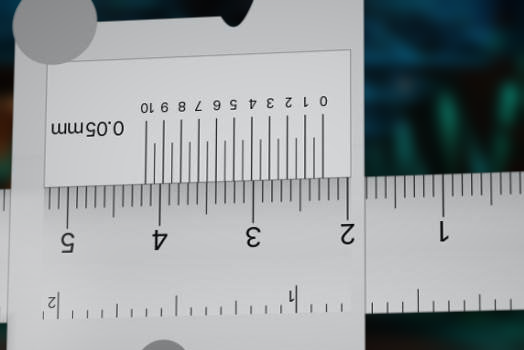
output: **22.6** mm
